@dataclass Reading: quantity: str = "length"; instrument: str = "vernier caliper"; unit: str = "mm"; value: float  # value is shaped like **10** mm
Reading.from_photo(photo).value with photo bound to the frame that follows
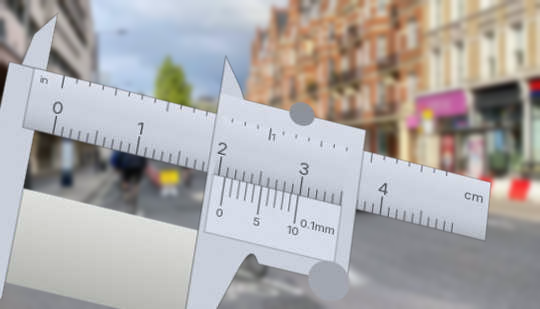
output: **20.8** mm
